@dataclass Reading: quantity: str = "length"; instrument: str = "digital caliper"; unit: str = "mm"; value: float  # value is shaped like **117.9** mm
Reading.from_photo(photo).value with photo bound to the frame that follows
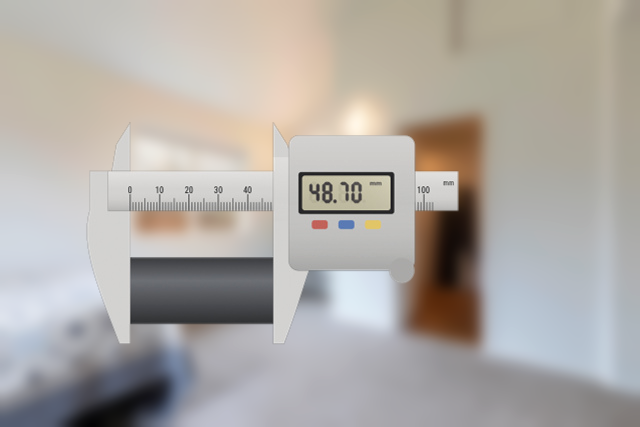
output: **48.70** mm
